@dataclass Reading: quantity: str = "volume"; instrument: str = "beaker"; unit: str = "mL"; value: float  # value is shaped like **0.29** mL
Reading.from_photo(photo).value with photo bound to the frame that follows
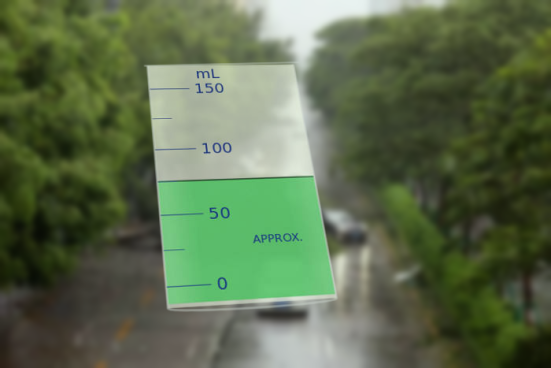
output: **75** mL
